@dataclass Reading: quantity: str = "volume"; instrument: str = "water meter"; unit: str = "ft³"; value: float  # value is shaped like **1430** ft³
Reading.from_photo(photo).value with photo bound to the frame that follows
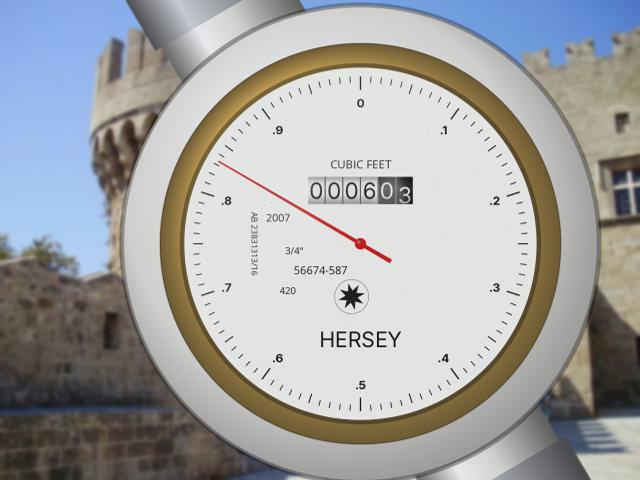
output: **602.83** ft³
